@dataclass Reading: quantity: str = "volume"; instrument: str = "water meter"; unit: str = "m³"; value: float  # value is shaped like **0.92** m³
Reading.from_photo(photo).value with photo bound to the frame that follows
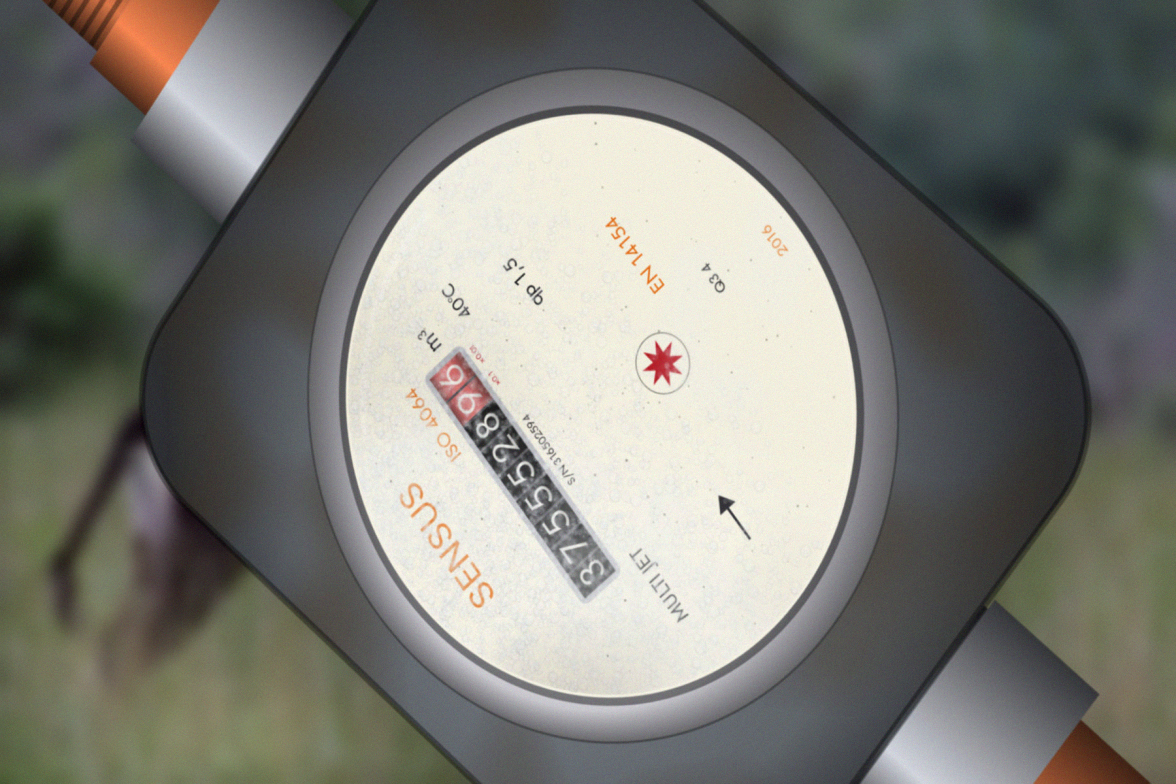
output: **3755528.96** m³
